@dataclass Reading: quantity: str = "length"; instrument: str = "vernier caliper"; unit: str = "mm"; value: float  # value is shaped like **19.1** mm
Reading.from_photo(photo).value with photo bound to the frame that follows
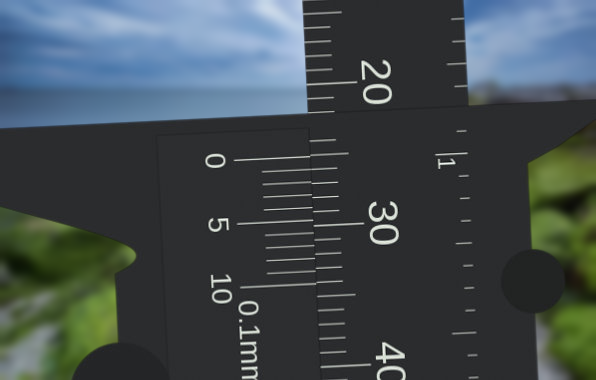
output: **25.1** mm
